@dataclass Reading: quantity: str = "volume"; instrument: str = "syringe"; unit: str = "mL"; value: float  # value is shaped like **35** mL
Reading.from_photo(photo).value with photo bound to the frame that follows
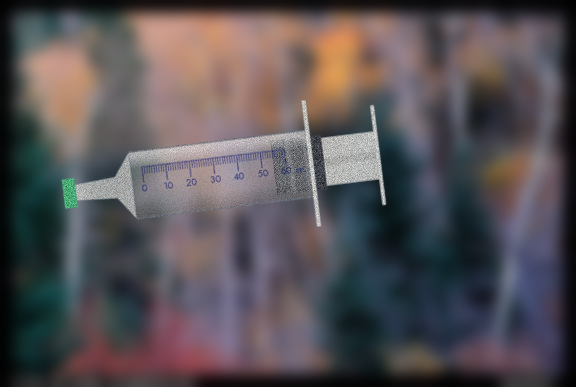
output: **55** mL
